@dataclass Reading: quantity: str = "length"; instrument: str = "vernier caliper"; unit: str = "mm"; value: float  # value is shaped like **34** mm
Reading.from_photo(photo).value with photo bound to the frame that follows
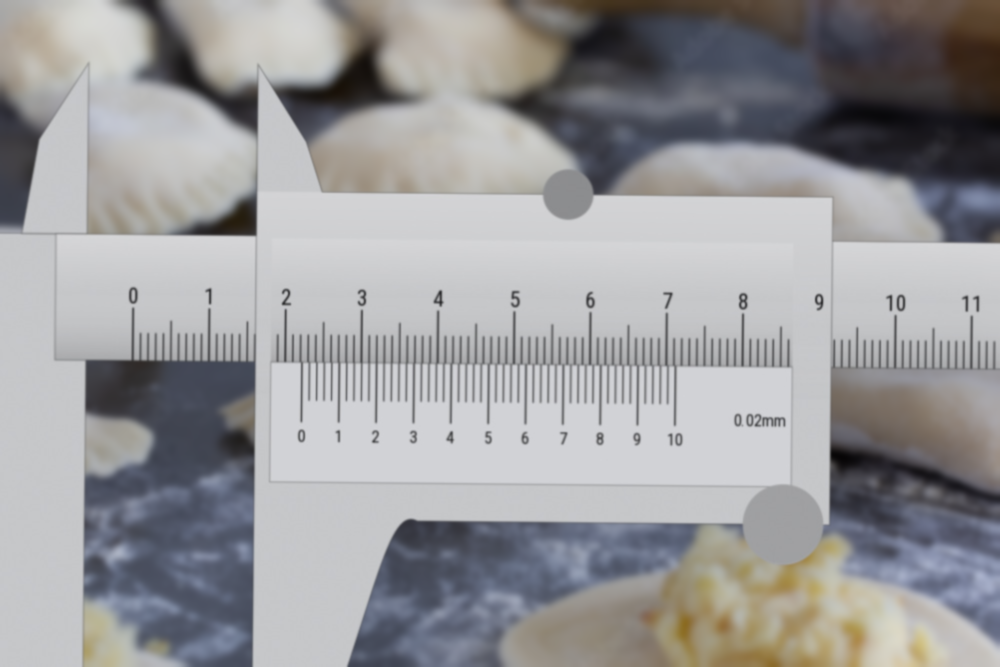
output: **22.2** mm
